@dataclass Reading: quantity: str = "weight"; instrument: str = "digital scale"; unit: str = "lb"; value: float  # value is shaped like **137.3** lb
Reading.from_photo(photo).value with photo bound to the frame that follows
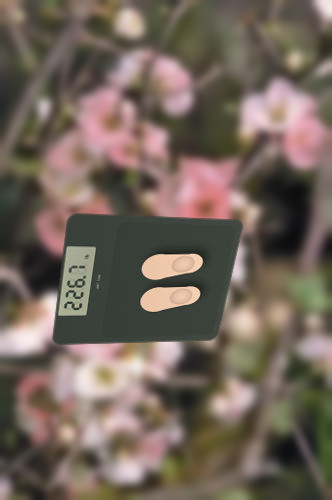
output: **226.7** lb
